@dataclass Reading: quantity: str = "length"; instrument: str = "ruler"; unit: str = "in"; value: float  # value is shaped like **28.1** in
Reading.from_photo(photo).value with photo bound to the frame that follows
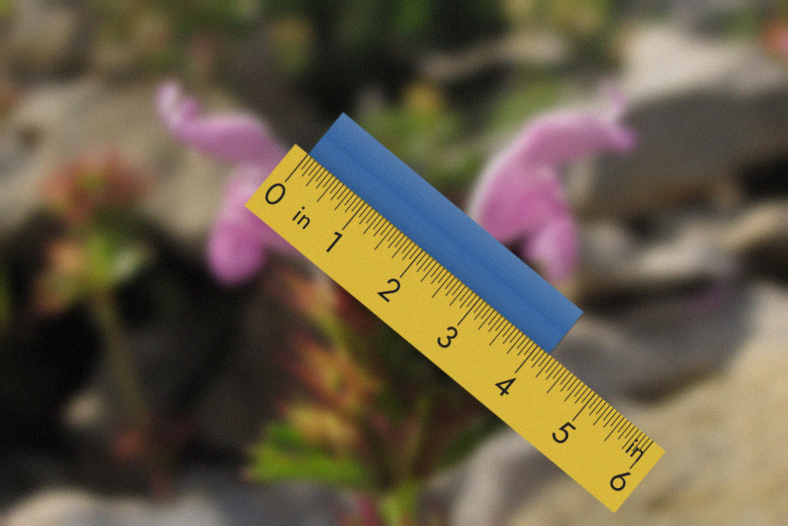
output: **4.1875** in
